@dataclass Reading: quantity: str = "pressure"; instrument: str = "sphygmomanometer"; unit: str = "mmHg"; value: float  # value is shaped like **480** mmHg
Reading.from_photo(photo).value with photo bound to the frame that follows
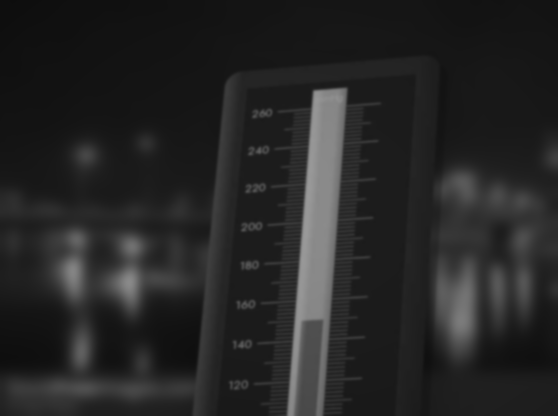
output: **150** mmHg
